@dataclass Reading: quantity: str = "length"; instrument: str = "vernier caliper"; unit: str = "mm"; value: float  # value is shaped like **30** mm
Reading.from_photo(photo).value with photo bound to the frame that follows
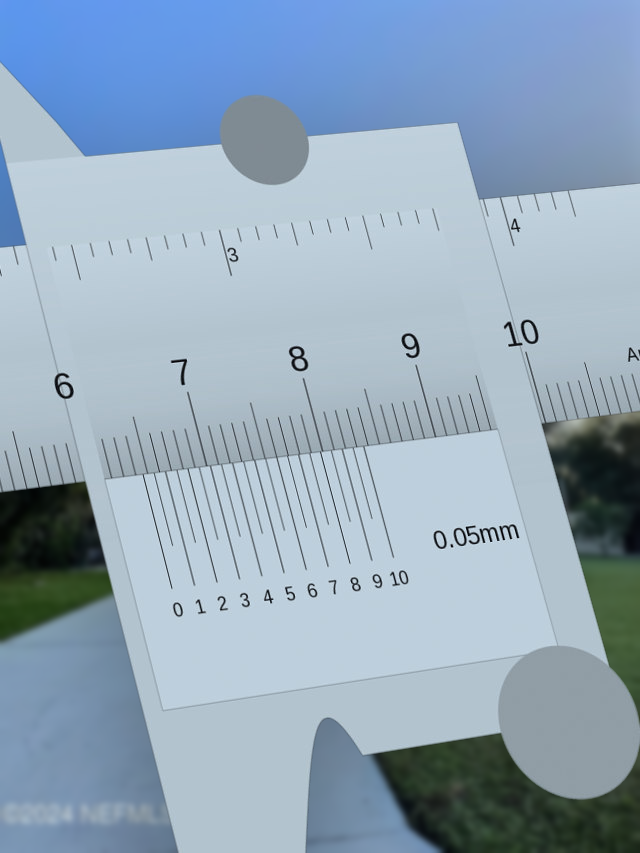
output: **64.6** mm
